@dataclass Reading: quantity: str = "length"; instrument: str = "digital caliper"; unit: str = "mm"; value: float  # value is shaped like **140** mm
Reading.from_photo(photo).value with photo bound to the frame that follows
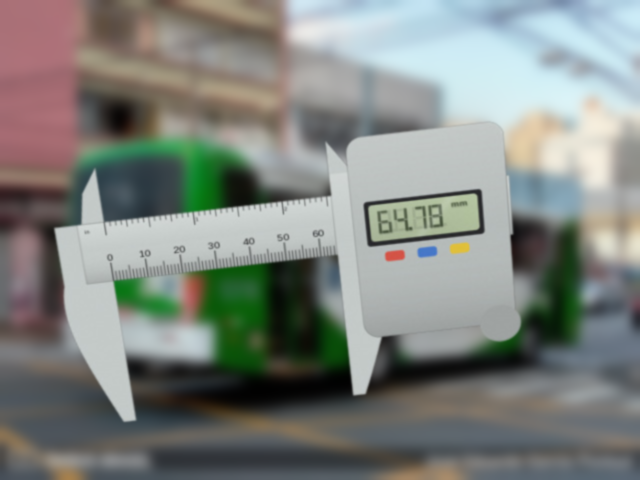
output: **64.78** mm
